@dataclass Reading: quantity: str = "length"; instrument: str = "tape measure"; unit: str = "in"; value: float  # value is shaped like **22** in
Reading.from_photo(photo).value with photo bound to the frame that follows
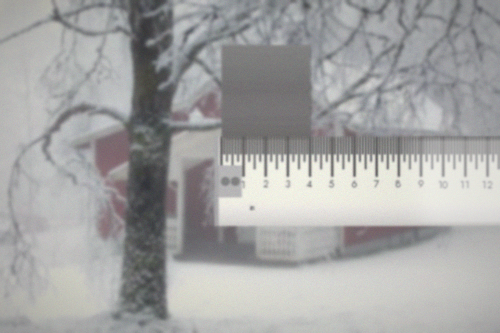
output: **4** in
